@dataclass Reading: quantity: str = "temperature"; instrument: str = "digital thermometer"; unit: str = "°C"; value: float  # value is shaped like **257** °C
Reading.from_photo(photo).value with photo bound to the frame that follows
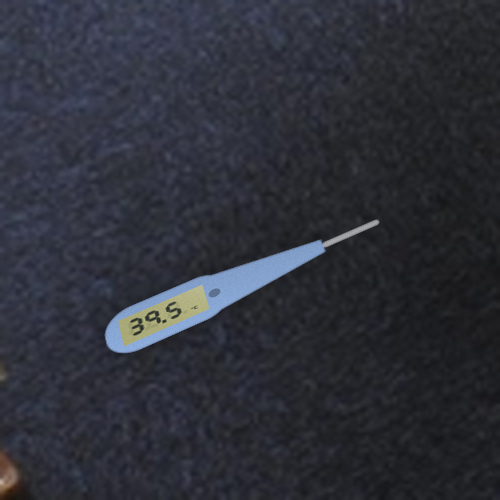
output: **39.5** °C
